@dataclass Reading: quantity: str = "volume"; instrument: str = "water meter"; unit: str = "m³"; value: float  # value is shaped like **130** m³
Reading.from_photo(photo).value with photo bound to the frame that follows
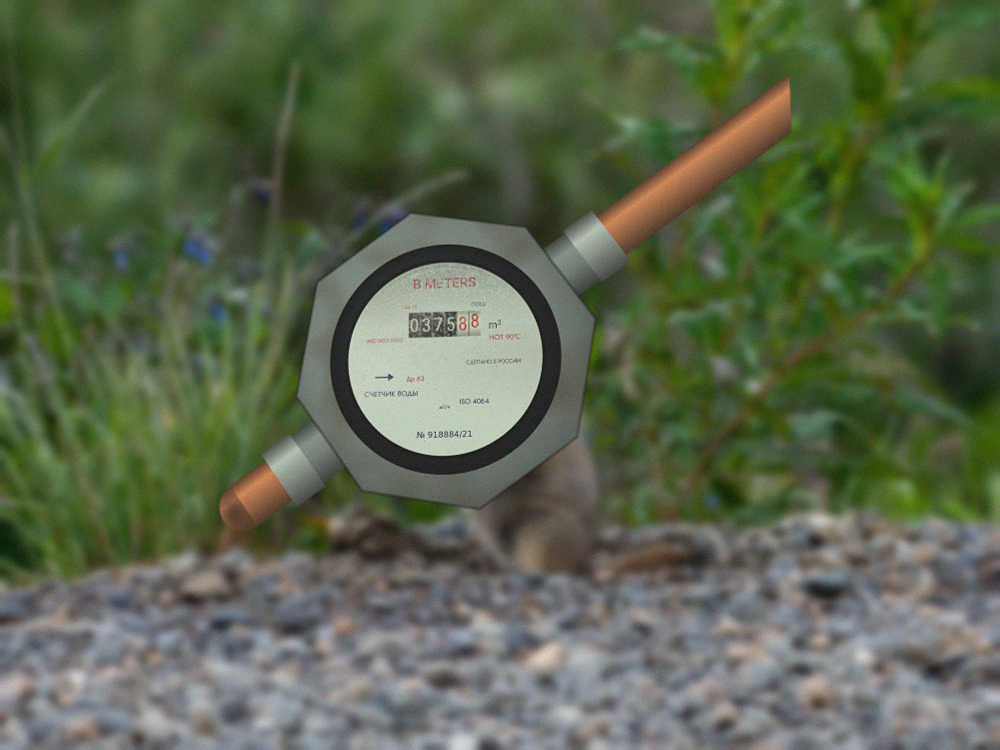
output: **375.88** m³
